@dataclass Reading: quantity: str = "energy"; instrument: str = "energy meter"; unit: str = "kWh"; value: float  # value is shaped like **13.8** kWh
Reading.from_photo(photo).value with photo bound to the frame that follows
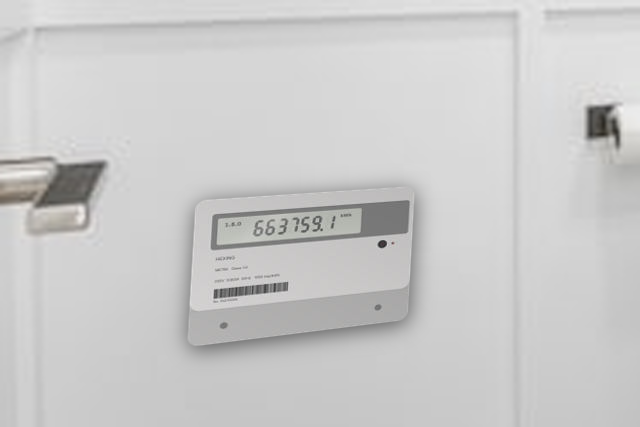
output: **663759.1** kWh
